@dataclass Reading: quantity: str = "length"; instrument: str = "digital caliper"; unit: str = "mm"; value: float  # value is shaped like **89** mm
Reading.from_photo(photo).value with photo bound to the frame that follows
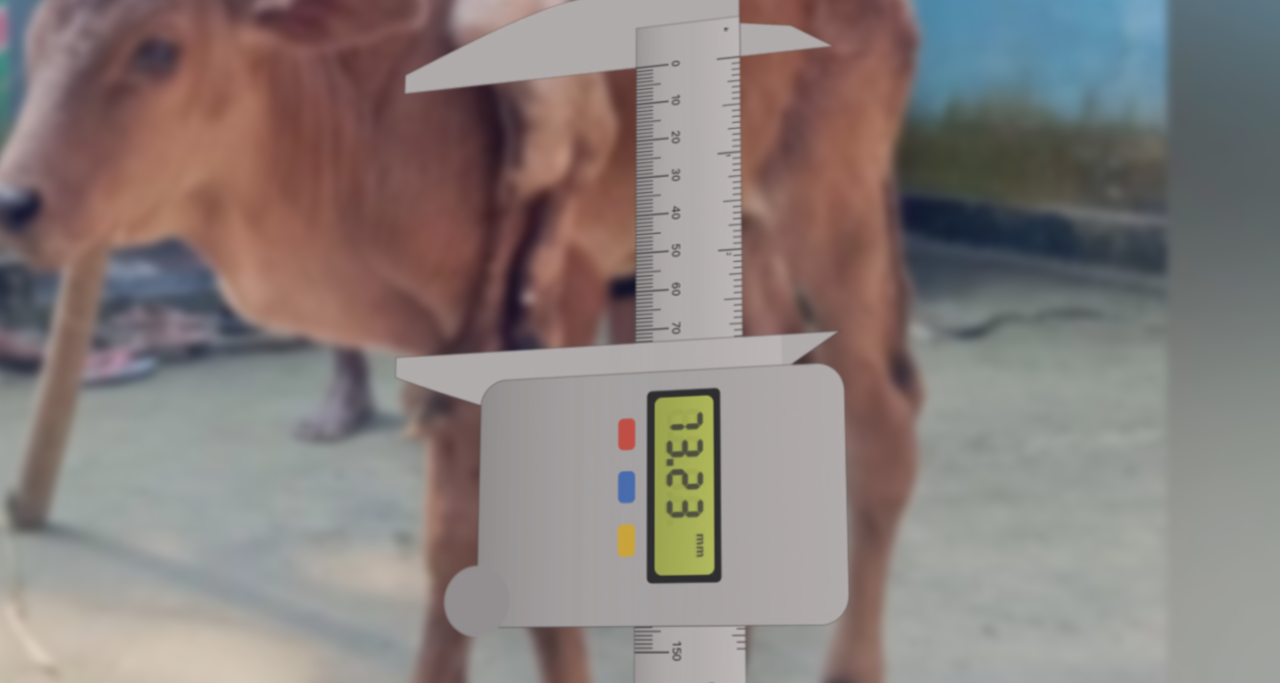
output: **73.23** mm
